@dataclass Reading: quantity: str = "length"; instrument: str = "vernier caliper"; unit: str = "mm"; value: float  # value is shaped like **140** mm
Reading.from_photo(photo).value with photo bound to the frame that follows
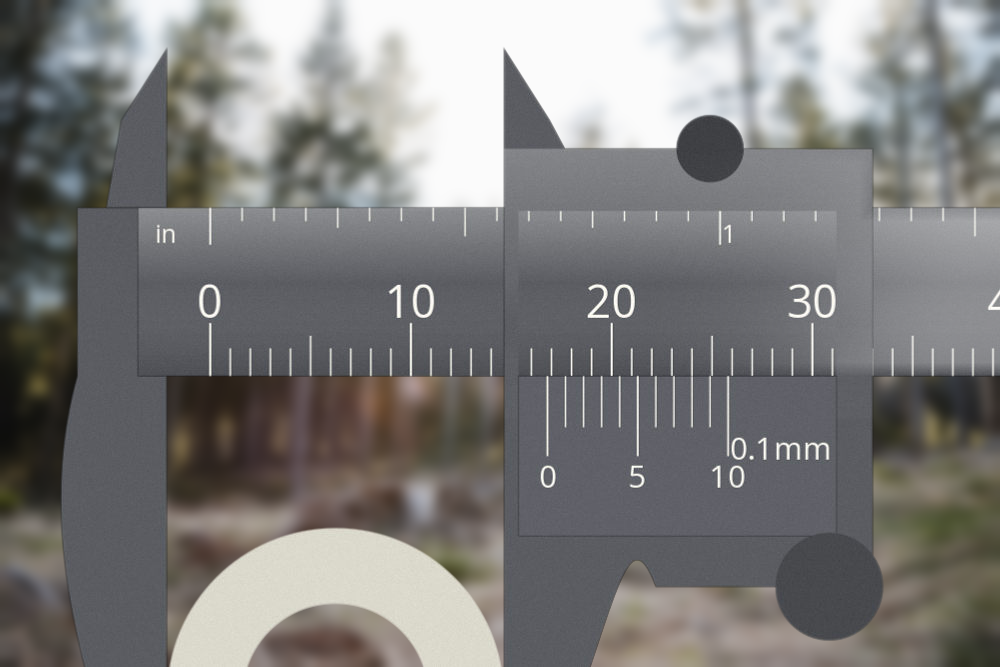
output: **16.8** mm
